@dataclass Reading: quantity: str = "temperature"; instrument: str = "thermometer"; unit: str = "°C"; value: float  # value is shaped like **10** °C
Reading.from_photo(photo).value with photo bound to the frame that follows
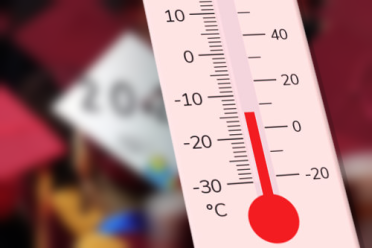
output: **-14** °C
